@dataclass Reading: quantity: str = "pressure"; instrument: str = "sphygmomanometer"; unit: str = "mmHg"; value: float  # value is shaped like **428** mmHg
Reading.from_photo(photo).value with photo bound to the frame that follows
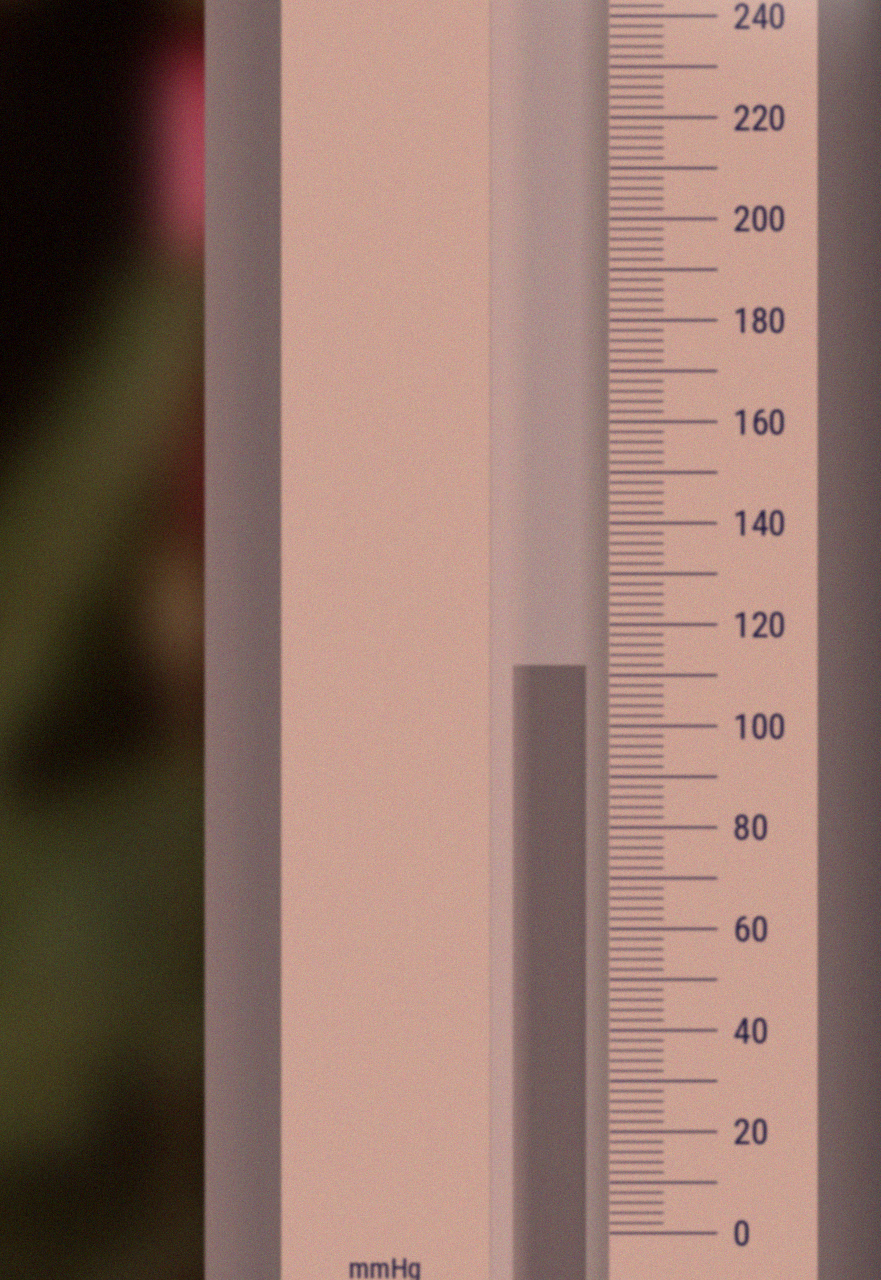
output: **112** mmHg
